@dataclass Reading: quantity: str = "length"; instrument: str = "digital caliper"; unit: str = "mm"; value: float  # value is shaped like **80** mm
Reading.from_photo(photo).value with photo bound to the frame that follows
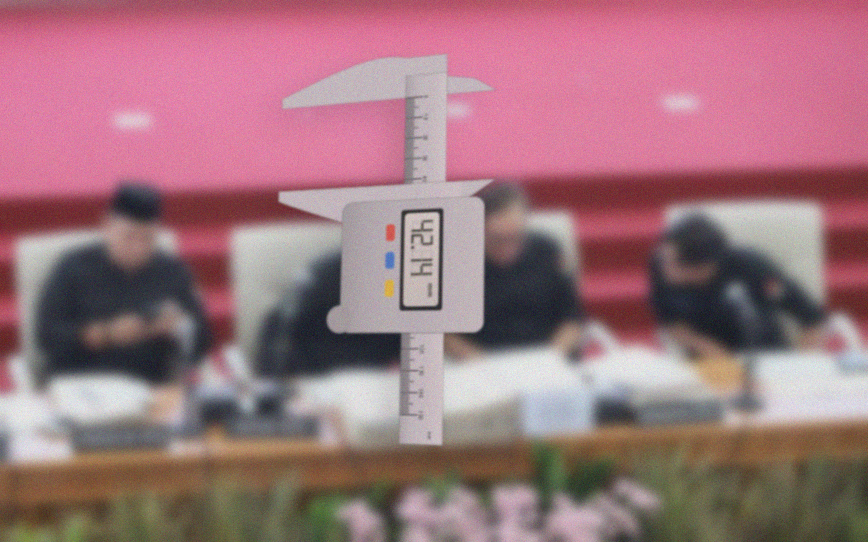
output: **42.14** mm
